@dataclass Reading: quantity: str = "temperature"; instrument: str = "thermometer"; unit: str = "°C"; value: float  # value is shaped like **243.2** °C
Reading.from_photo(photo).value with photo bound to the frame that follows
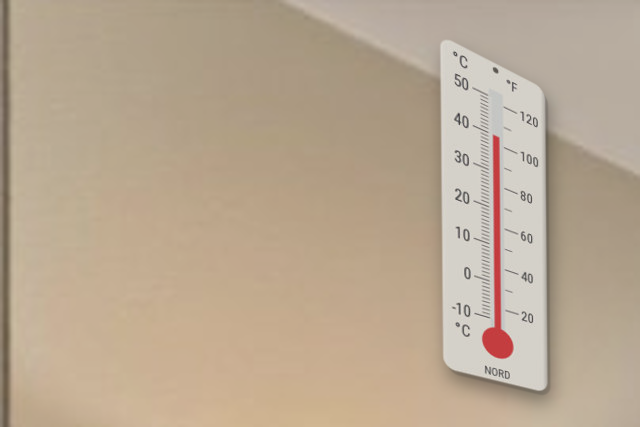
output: **40** °C
